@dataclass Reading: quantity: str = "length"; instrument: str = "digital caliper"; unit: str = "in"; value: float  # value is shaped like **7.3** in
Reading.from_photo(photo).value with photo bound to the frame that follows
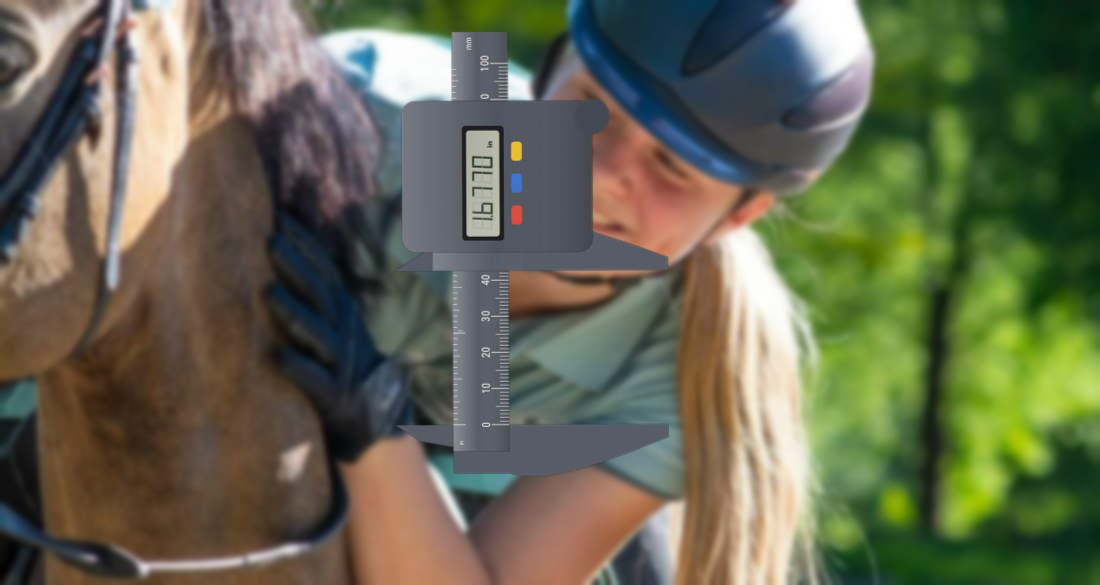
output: **1.6770** in
